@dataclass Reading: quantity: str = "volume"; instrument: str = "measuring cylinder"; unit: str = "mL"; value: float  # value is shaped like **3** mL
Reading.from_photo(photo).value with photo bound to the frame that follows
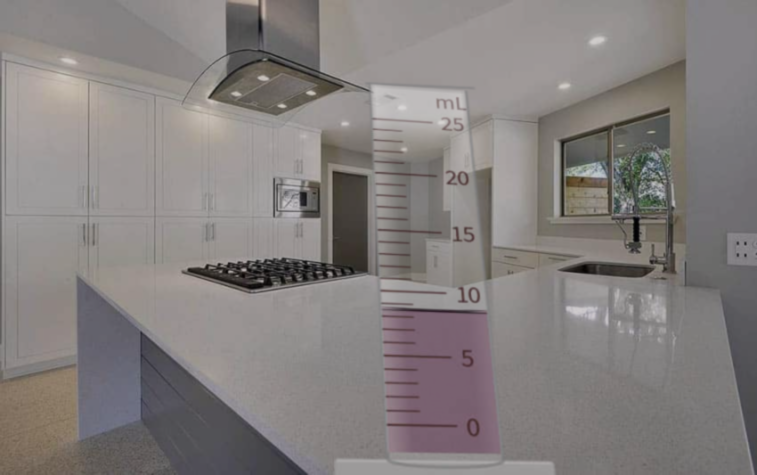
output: **8.5** mL
